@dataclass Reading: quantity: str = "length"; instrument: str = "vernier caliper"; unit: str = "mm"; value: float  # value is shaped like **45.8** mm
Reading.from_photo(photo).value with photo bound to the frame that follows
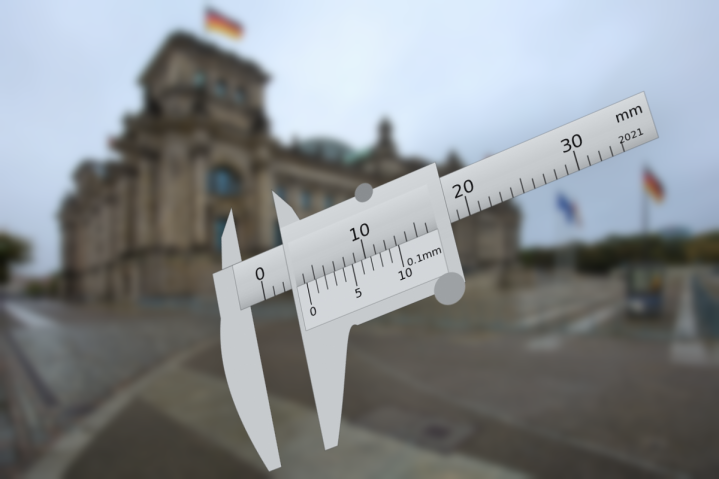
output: **4.2** mm
